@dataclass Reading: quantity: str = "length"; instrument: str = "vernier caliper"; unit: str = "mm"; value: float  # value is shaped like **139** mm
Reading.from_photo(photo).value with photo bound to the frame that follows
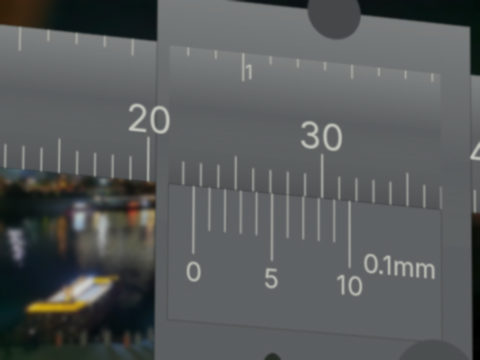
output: **22.6** mm
